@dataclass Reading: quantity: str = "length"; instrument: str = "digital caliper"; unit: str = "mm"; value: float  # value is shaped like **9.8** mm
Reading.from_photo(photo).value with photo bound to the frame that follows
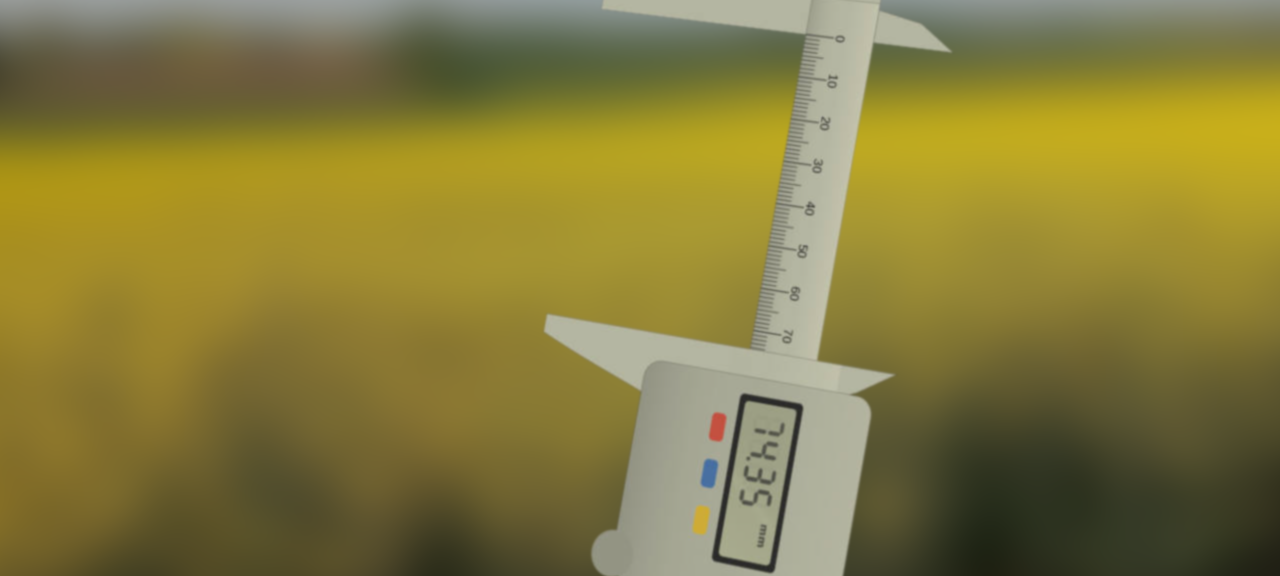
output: **74.35** mm
